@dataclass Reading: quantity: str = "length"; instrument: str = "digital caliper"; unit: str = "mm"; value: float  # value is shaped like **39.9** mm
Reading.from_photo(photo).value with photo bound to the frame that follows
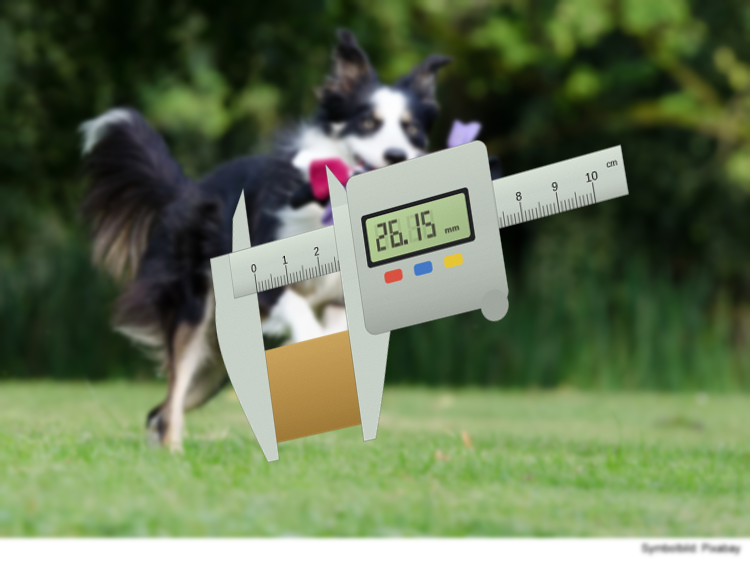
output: **26.15** mm
